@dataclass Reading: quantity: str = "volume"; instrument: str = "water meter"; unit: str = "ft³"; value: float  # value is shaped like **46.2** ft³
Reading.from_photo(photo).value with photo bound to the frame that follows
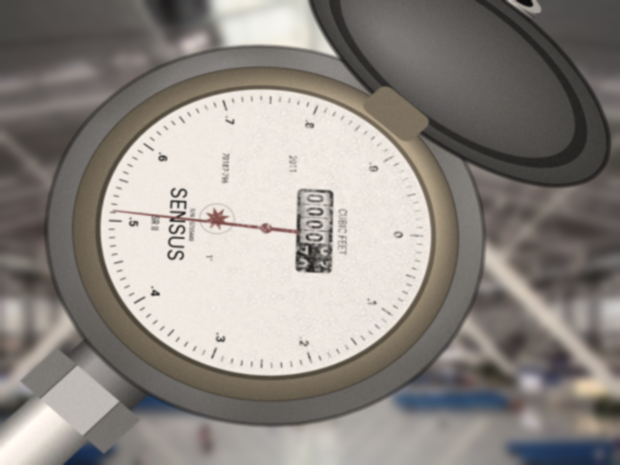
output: **69.51** ft³
